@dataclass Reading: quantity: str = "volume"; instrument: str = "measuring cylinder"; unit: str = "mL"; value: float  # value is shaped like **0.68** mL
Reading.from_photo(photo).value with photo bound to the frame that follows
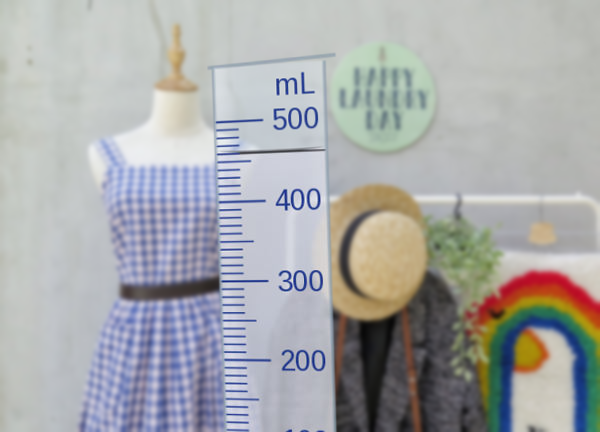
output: **460** mL
